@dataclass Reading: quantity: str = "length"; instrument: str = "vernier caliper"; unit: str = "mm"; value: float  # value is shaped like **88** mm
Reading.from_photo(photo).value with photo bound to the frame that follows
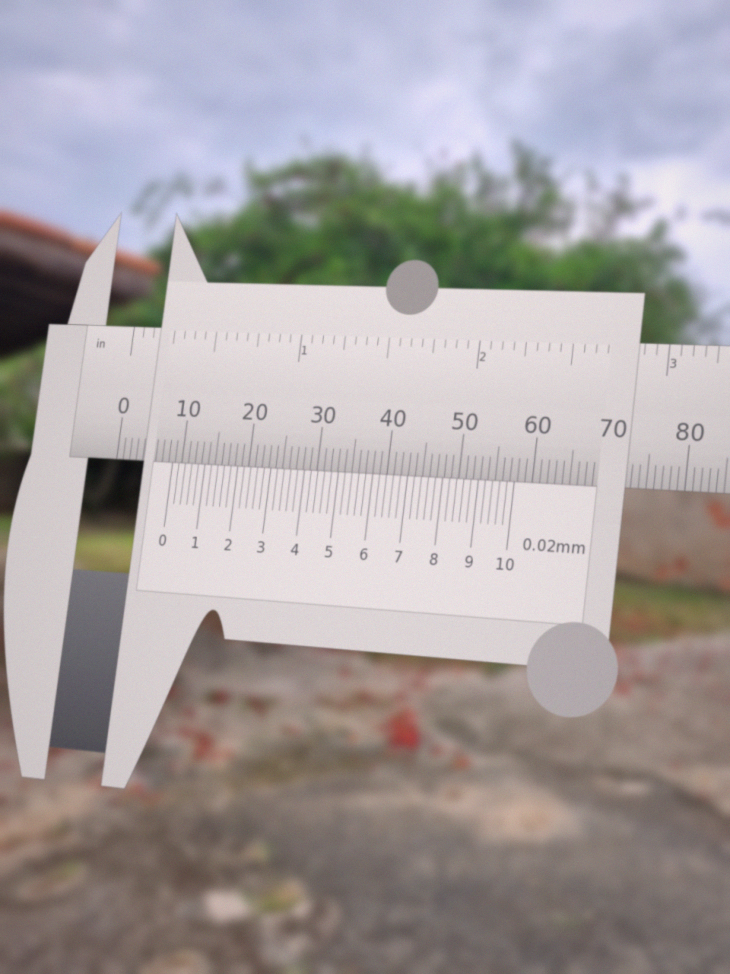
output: **8.6** mm
